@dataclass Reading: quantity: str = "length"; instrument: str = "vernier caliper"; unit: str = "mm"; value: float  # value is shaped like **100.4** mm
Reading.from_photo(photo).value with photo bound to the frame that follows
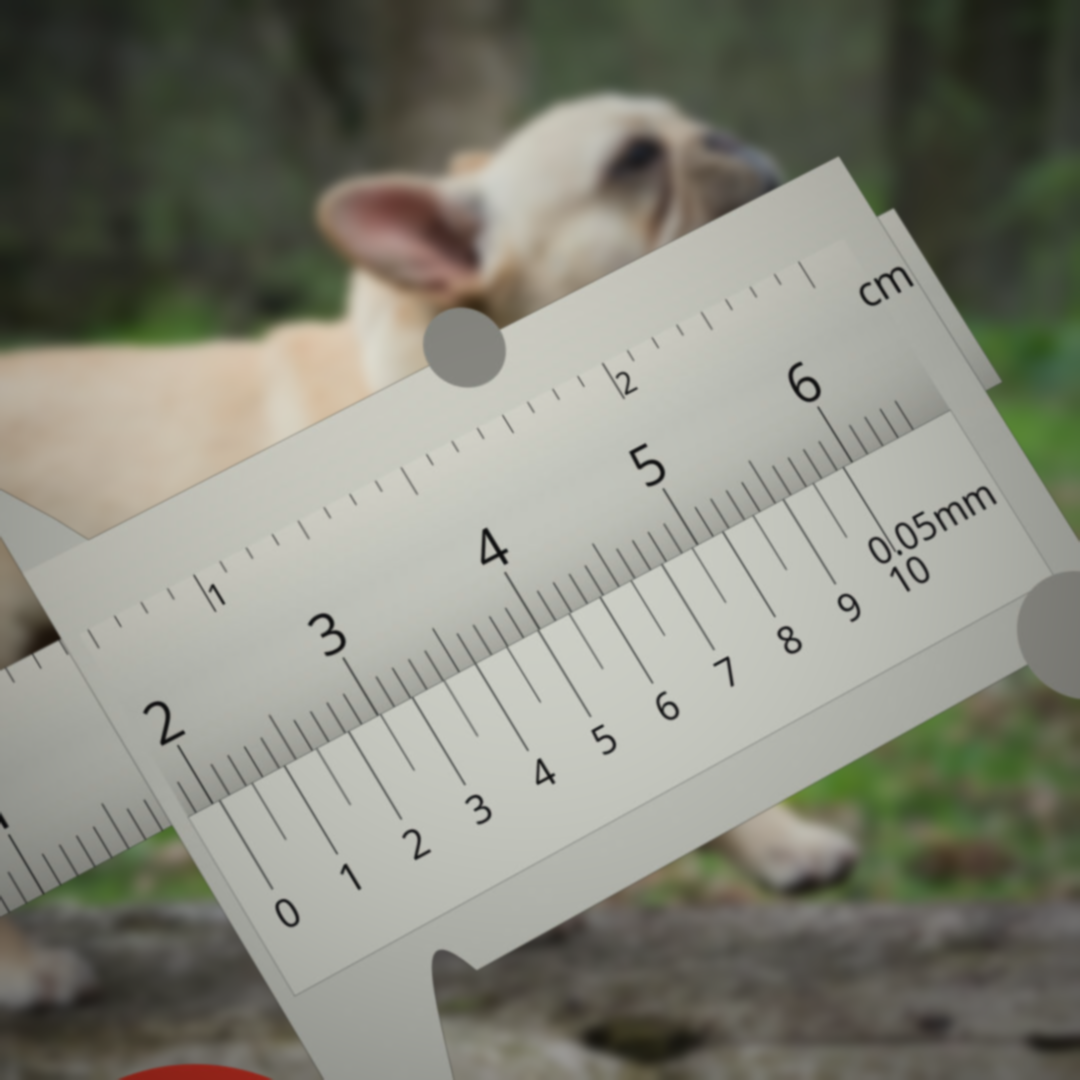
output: **20.4** mm
